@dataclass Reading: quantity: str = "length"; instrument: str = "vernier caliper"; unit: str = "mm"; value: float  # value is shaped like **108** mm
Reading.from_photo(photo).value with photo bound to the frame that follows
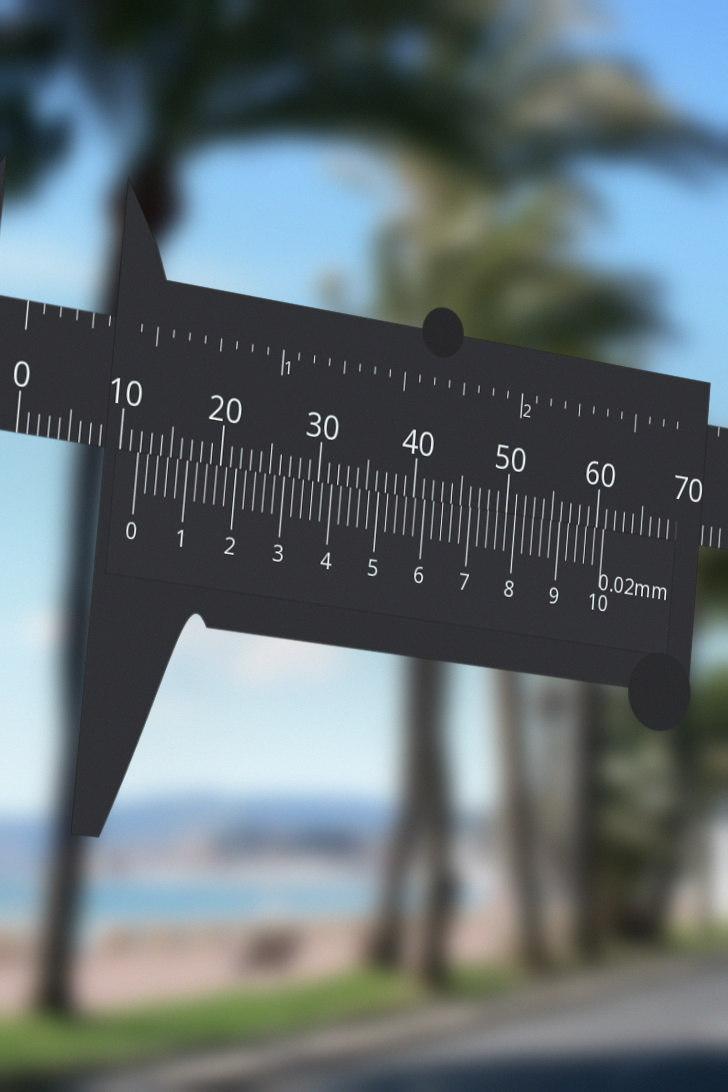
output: **11.8** mm
